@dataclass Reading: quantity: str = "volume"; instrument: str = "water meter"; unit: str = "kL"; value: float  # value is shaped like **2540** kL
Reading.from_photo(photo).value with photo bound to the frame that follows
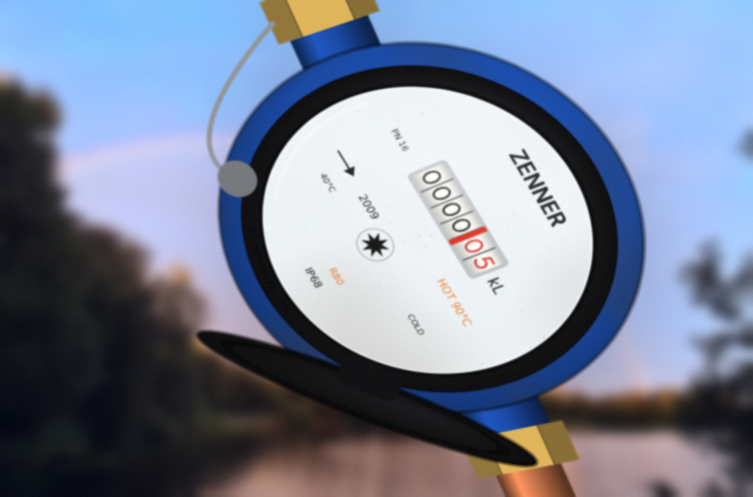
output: **0.05** kL
